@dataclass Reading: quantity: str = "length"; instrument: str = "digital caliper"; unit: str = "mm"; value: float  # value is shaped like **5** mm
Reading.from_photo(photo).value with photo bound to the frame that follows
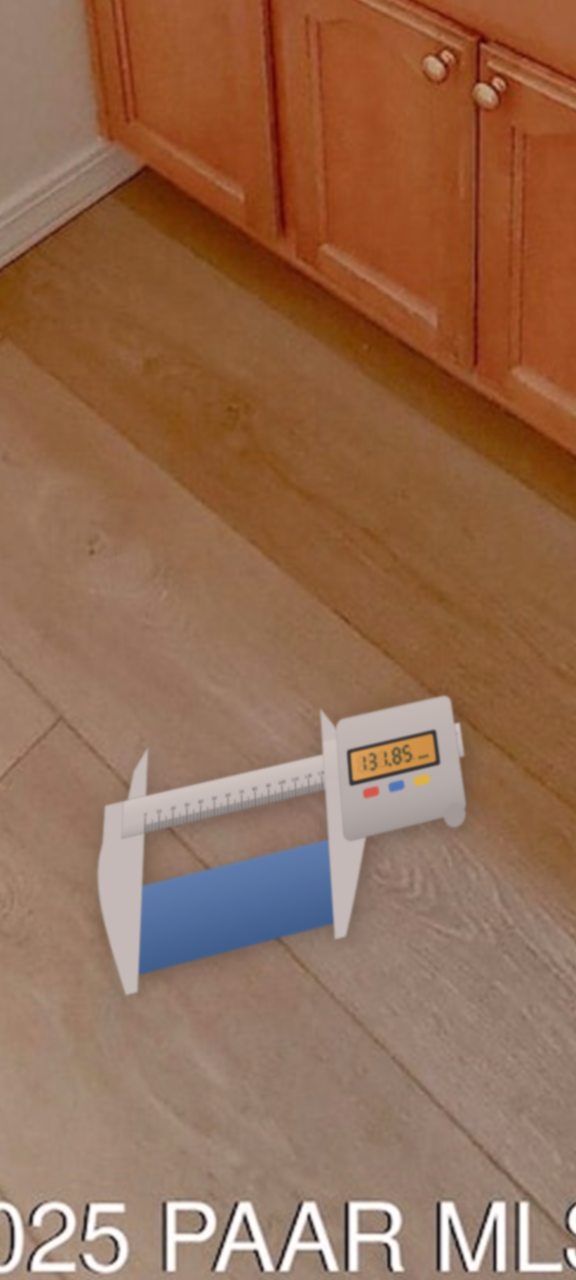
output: **131.85** mm
